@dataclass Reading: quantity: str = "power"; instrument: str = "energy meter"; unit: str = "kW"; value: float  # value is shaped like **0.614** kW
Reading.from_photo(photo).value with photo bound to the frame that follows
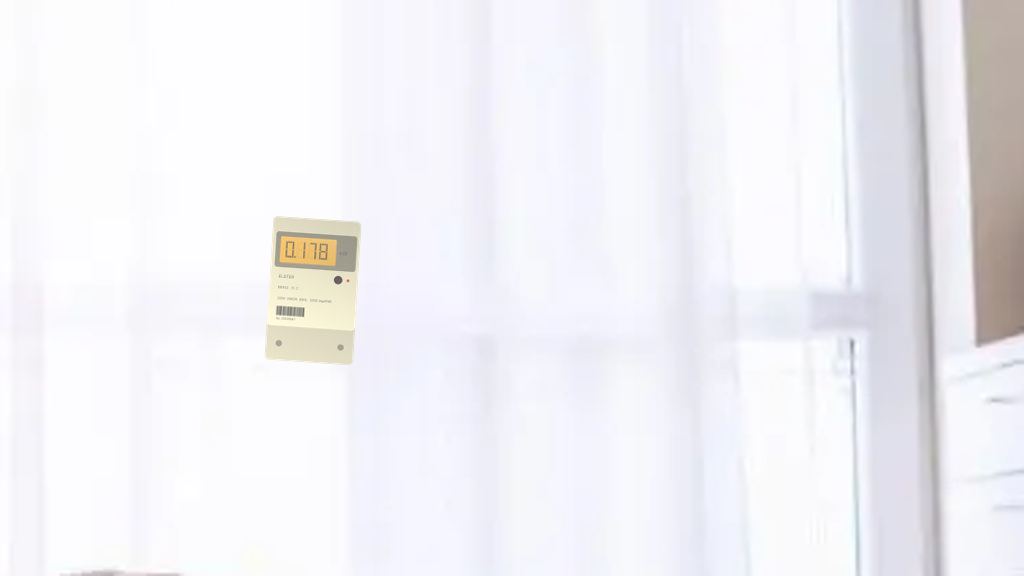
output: **0.178** kW
